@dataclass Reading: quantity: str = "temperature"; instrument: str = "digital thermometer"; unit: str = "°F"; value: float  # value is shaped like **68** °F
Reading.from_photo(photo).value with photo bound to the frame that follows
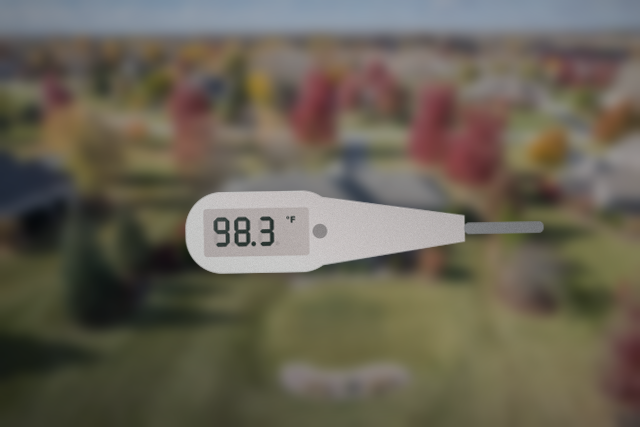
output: **98.3** °F
